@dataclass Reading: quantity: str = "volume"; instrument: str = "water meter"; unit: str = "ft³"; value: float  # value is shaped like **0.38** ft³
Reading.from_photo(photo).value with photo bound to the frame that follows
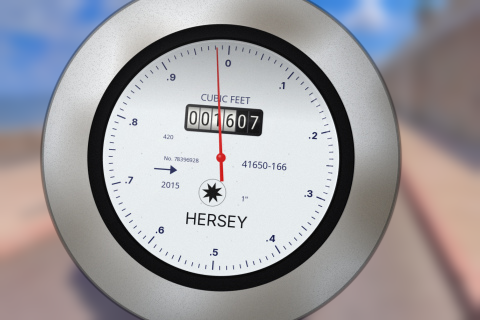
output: **1606.98** ft³
